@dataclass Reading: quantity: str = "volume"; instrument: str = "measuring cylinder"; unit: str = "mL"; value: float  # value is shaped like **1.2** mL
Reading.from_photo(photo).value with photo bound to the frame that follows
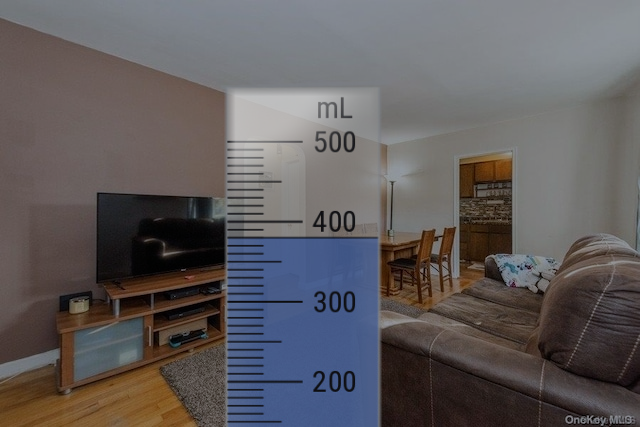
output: **380** mL
